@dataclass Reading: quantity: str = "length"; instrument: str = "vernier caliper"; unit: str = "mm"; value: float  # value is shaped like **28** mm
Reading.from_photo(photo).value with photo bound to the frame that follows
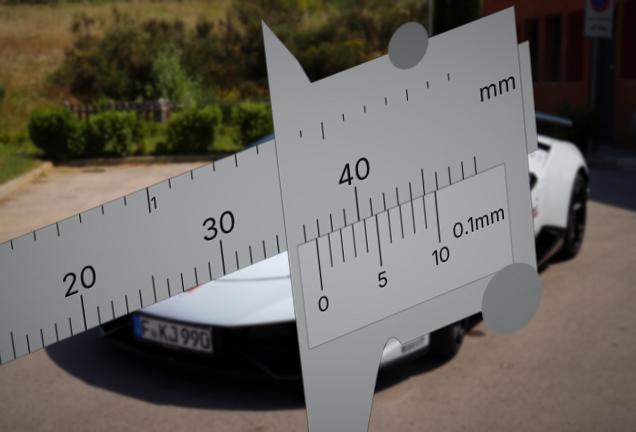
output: **36.8** mm
